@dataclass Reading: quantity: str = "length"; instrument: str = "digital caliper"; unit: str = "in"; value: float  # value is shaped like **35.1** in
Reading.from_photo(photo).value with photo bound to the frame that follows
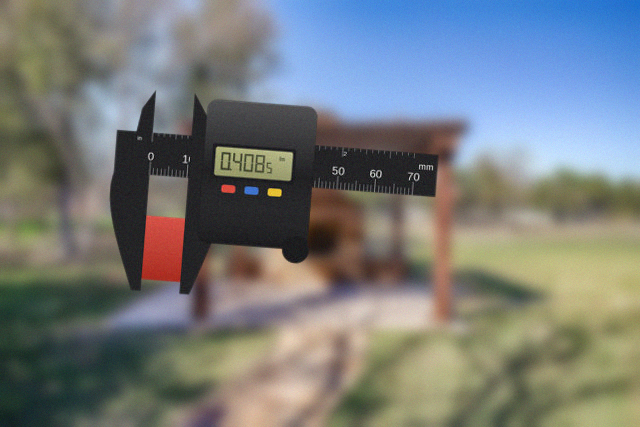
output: **0.4085** in
